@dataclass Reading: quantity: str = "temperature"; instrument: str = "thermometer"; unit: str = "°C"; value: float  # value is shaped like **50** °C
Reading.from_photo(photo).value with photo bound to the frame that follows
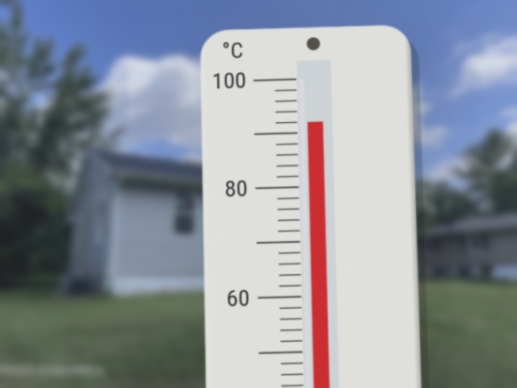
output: **92** °C
